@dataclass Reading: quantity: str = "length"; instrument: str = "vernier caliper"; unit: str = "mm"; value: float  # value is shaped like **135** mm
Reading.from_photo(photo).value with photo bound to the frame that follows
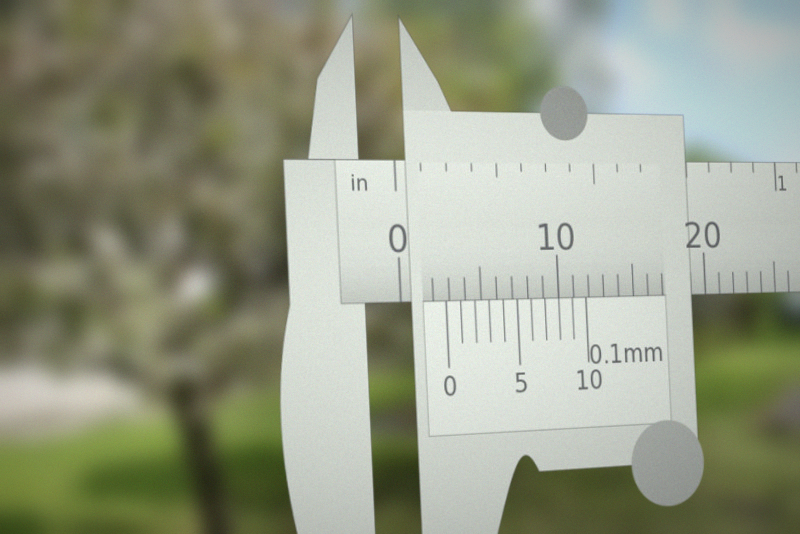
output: **2.8** mm
